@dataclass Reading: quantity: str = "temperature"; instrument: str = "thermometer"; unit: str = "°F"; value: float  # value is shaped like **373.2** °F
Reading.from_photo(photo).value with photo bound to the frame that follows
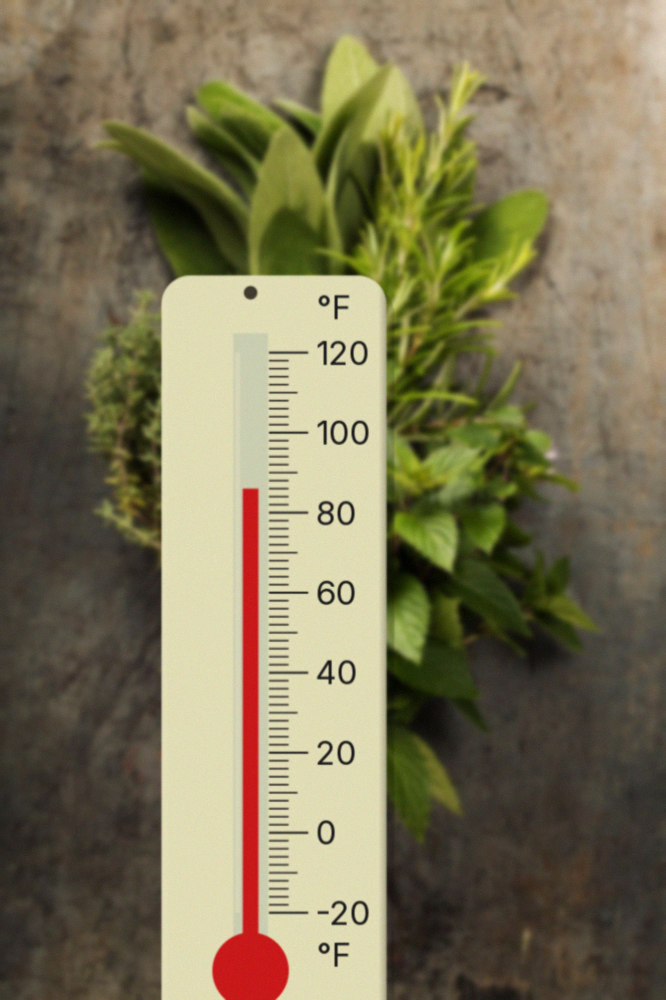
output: **86** °F
